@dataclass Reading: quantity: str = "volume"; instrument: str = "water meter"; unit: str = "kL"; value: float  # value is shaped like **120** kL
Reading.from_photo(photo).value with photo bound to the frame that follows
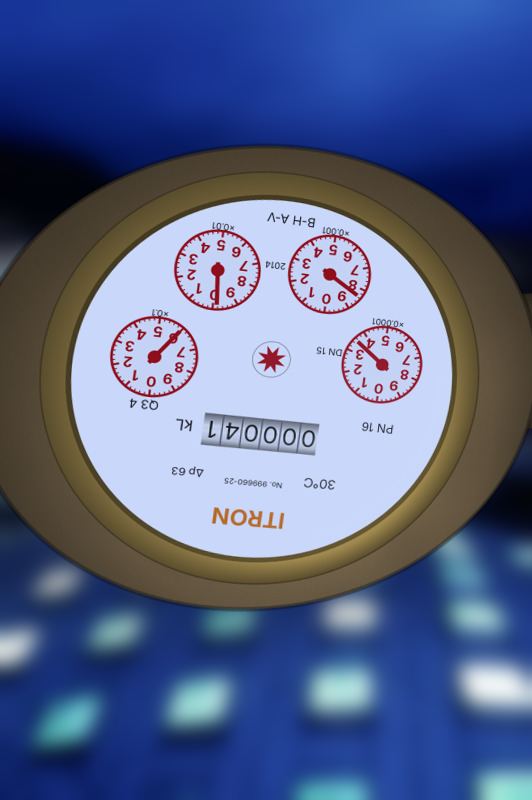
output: **41.5983** kL
